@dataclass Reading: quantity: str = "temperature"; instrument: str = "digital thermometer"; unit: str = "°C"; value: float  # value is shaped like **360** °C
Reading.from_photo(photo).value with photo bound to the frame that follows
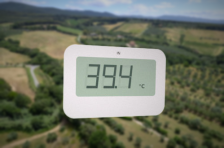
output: **39.4** °C
